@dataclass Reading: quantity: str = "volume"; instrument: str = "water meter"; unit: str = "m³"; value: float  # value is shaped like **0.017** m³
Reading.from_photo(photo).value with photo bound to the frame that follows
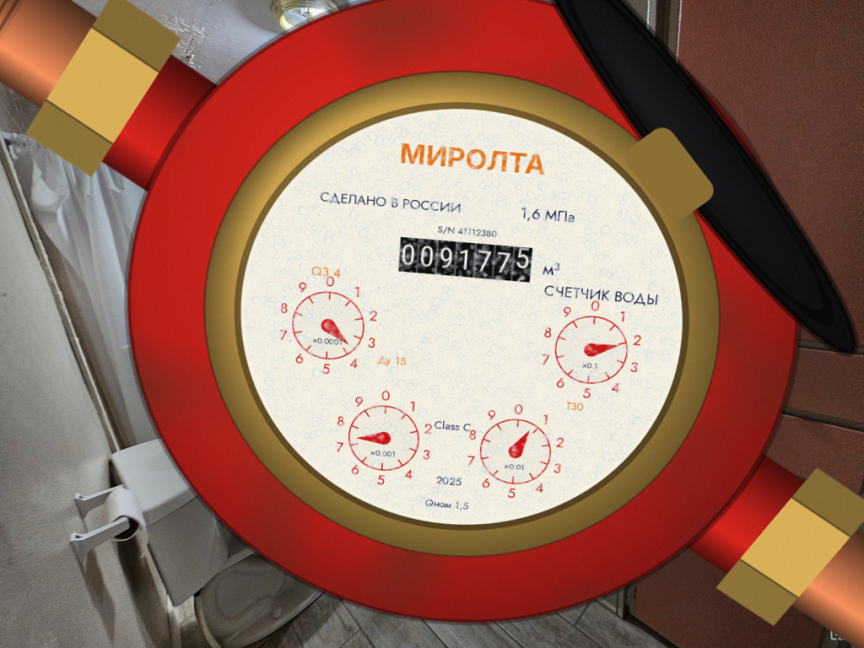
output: **91775.2073** m³
